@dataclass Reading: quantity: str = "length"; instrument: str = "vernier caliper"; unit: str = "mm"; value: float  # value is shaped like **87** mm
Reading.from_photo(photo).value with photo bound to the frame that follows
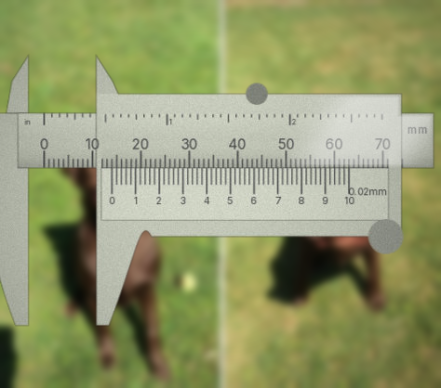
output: **14.0** mm
